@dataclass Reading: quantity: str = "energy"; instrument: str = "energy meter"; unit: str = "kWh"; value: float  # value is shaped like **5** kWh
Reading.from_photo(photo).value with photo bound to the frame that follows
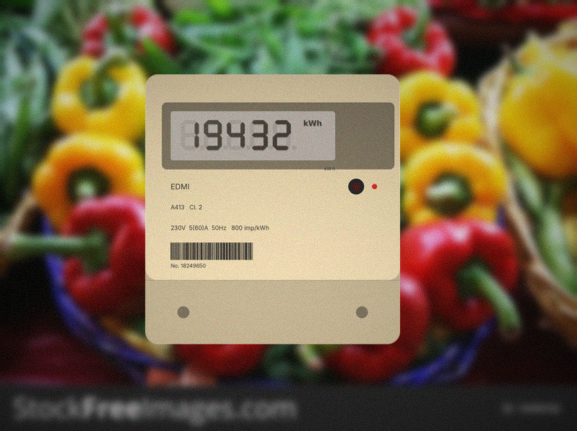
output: **19432** kWh
